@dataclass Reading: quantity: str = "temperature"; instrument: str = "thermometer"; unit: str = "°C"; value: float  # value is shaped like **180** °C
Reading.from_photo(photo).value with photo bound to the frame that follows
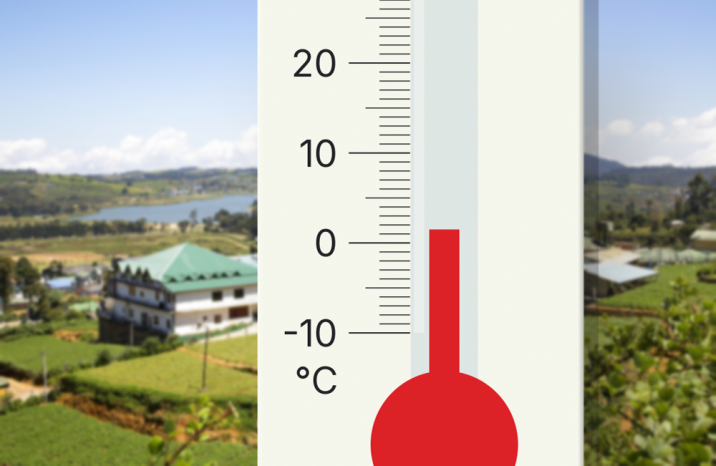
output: **1.5** °C
